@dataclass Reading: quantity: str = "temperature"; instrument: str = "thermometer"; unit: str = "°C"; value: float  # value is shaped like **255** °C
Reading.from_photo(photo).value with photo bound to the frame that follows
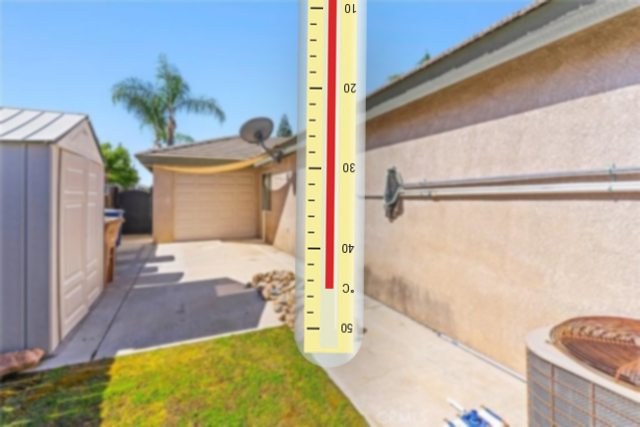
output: **45** °C
